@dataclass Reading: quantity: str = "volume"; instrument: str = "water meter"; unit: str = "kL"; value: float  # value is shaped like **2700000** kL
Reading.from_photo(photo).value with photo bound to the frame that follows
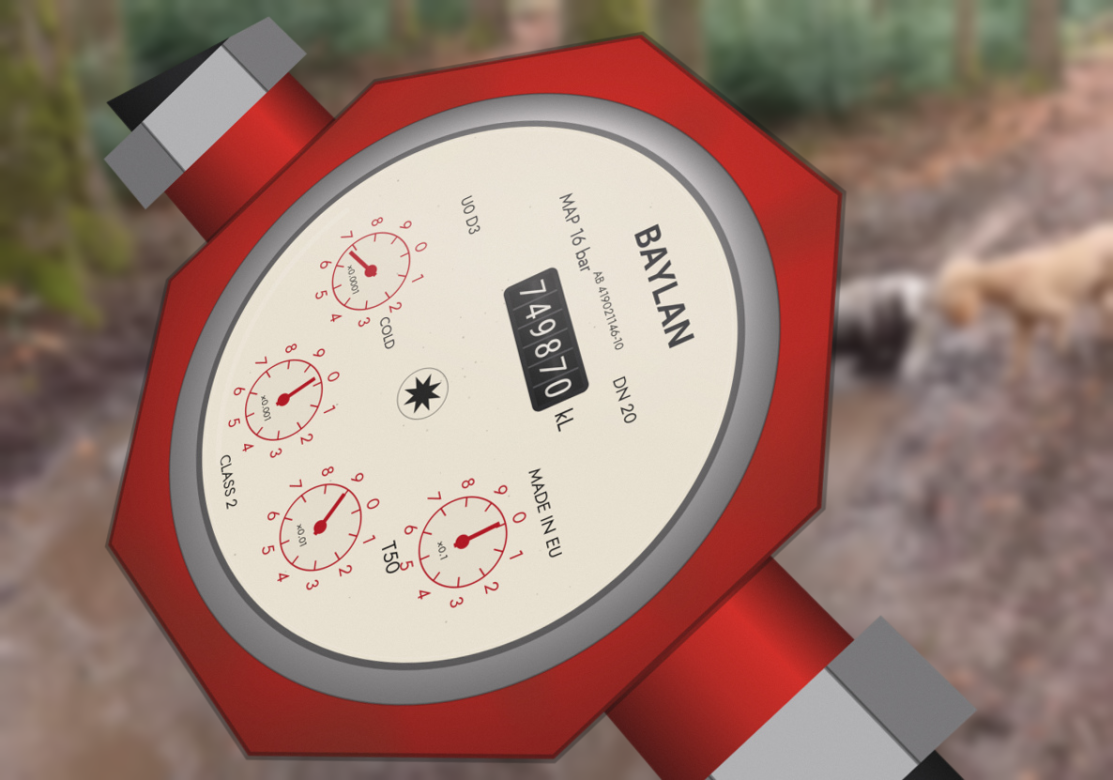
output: **749869.9896** kL
